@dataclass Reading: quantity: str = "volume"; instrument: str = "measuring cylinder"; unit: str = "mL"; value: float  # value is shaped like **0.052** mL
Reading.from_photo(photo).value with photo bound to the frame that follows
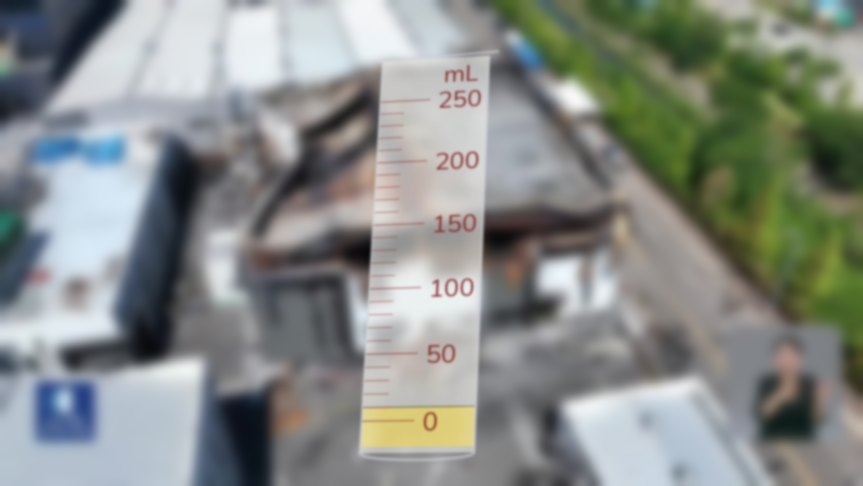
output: **10** mL
